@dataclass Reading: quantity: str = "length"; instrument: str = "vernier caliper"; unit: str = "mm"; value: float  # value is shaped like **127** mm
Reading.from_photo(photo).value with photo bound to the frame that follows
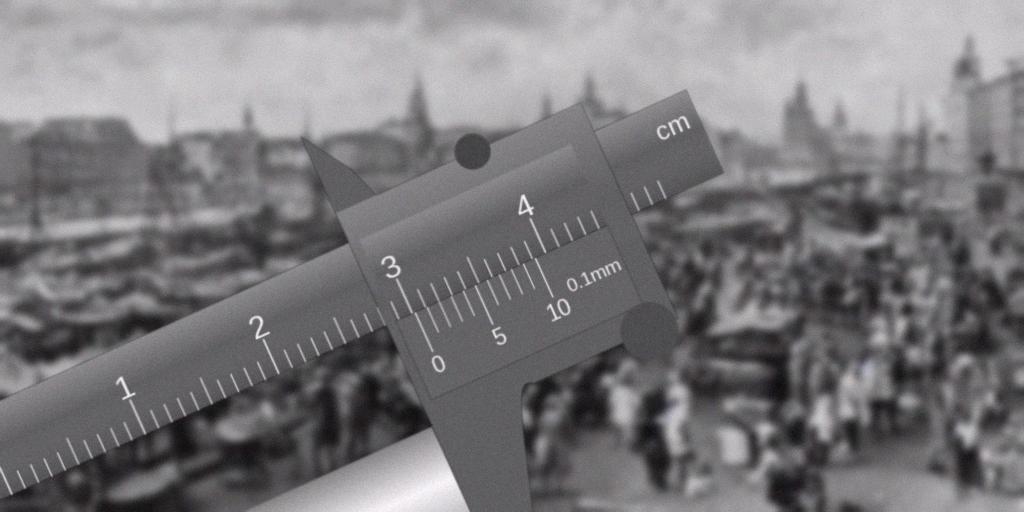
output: **30.2** mm
